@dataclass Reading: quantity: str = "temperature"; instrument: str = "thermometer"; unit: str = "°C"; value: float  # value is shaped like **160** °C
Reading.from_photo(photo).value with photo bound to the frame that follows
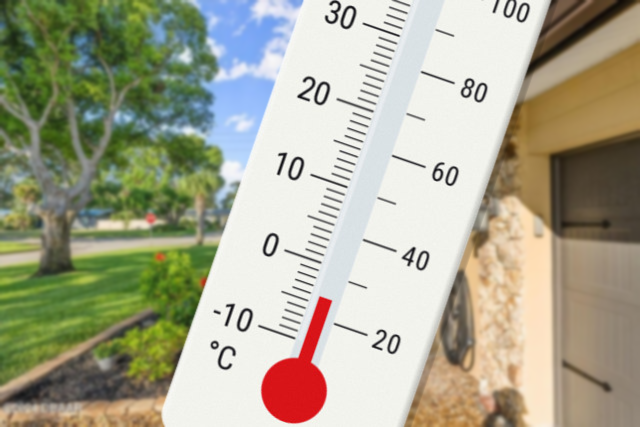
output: **-4** °C
